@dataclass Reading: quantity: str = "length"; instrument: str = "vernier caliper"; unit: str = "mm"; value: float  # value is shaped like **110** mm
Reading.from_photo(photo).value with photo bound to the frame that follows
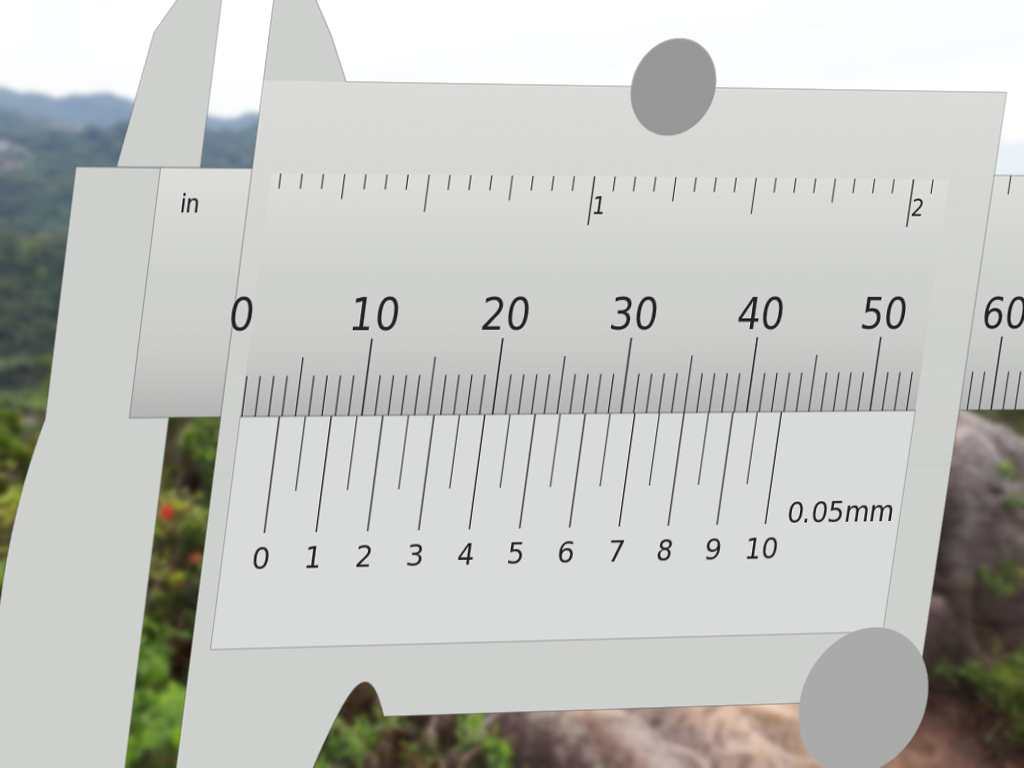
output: **3.8** mm
